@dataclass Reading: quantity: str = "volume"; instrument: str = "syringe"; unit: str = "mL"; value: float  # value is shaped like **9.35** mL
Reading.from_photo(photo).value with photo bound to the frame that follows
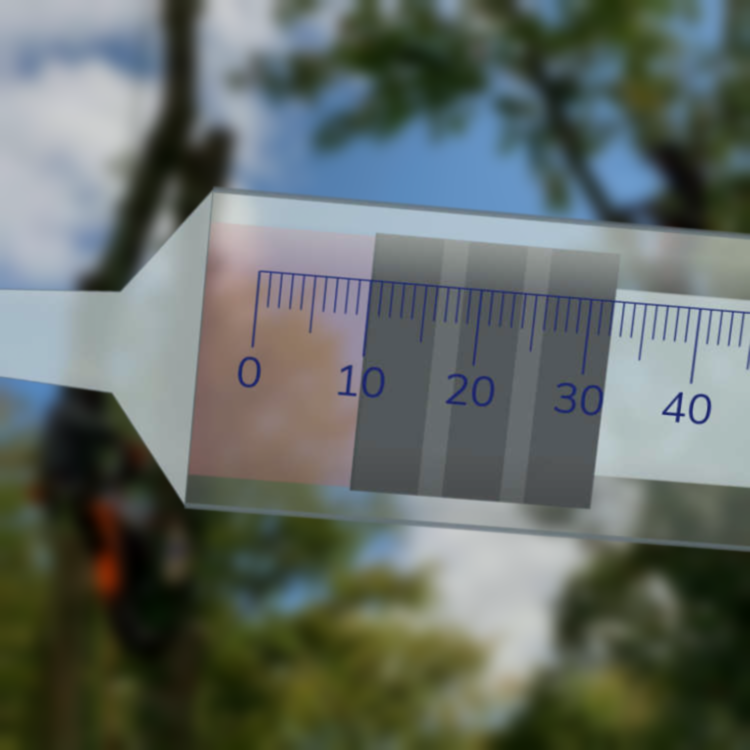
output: **10** mL
